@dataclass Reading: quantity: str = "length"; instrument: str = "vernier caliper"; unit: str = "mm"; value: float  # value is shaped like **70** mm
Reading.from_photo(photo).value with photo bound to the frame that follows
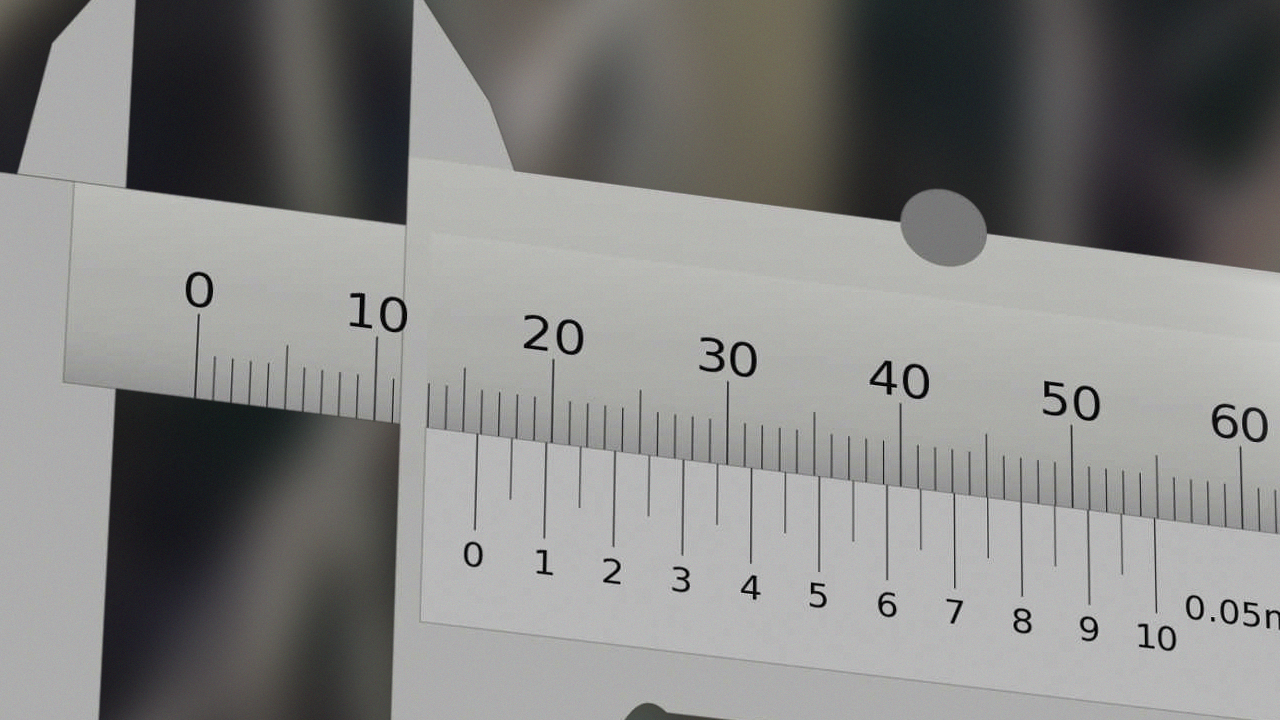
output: **15.8** mm
